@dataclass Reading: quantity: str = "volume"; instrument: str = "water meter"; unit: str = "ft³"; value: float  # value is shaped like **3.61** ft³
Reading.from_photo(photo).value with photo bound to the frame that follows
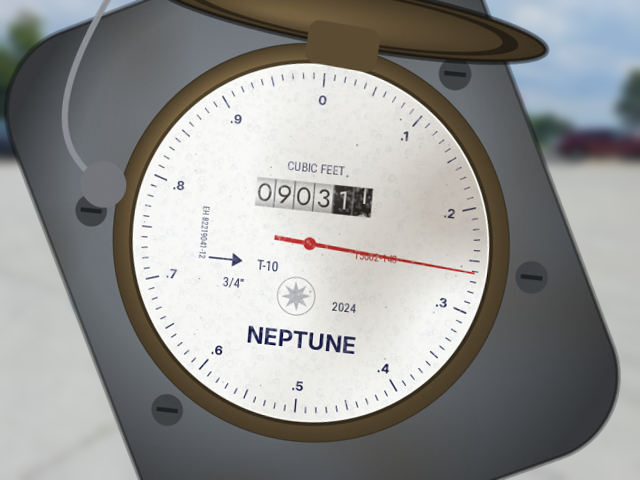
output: **90311.26** ft³
